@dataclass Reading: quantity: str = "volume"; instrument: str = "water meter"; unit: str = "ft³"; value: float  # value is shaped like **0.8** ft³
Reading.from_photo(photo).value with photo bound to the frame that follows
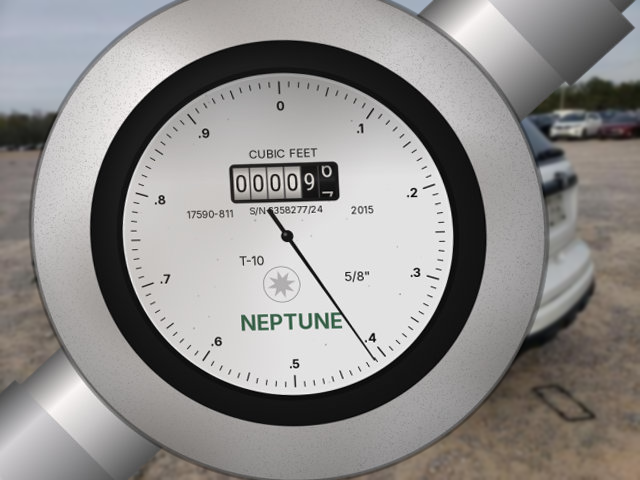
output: **96.41** ft³
